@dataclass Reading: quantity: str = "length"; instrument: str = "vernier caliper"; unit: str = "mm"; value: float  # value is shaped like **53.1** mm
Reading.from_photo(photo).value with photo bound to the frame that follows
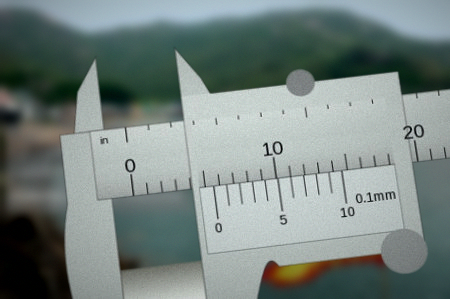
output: **5.6** mm
